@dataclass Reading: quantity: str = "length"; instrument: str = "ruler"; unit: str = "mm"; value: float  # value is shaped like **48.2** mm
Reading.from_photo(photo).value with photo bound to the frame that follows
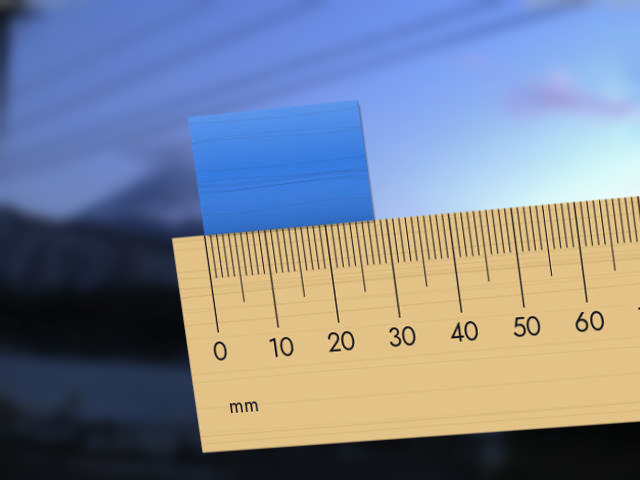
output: **28** mm
